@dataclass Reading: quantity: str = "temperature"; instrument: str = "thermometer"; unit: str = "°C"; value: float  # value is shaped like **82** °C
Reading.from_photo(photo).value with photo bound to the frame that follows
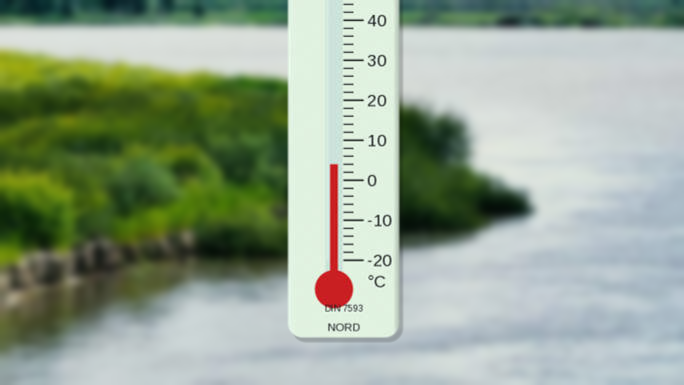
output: **4** °C
